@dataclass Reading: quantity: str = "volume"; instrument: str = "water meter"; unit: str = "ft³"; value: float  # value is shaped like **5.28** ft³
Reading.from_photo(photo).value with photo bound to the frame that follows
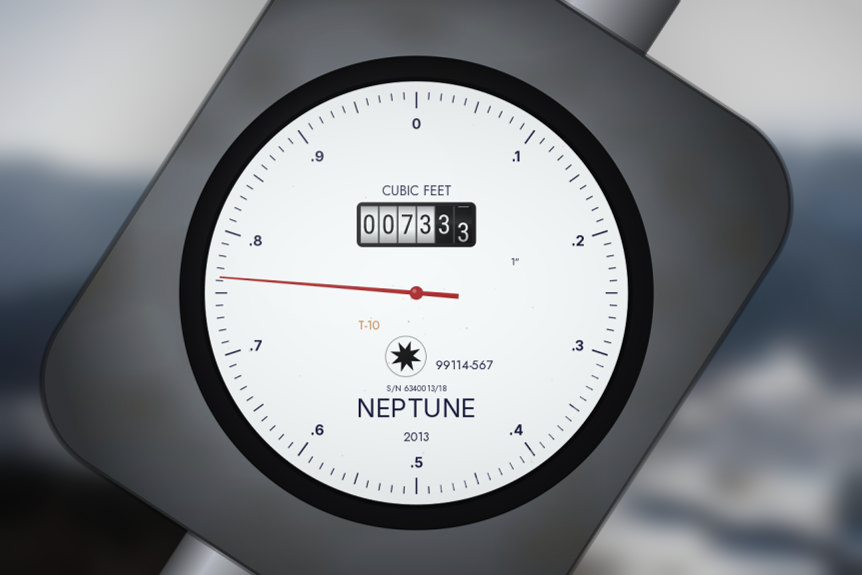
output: **7332.76** ft³
